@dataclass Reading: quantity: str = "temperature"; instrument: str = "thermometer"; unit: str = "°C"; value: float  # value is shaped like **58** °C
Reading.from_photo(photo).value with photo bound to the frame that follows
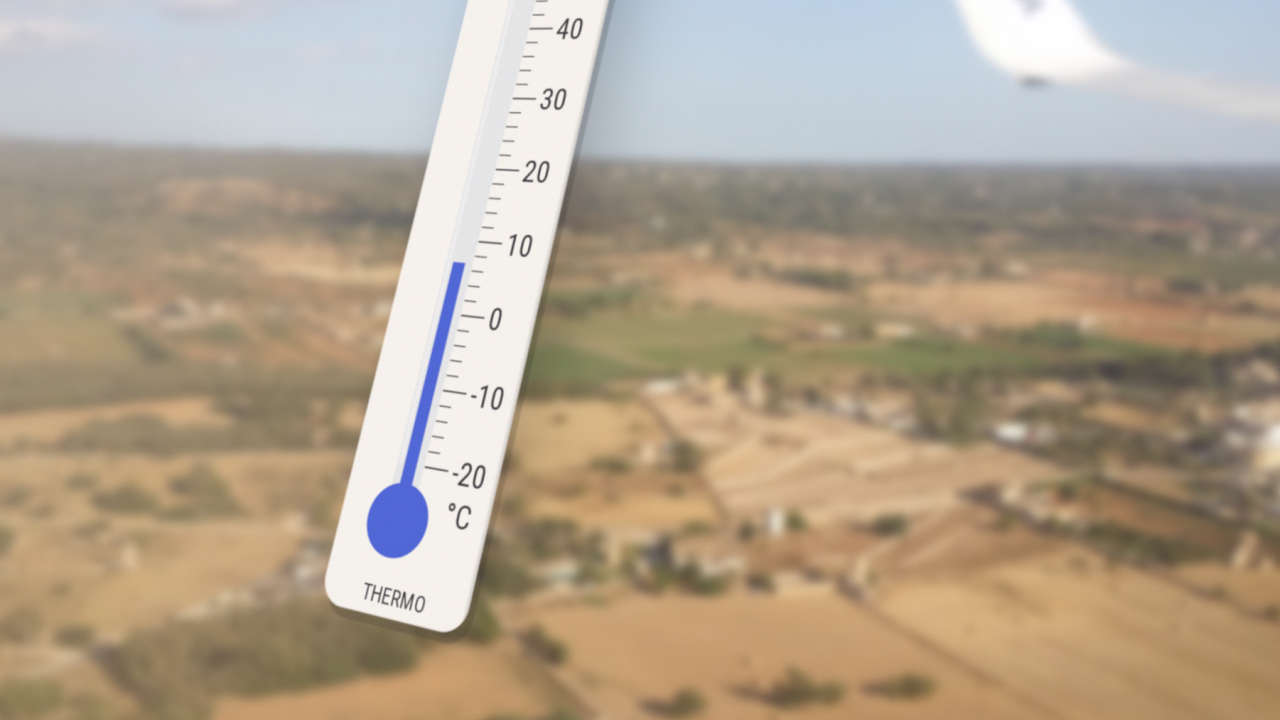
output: **7** °C
